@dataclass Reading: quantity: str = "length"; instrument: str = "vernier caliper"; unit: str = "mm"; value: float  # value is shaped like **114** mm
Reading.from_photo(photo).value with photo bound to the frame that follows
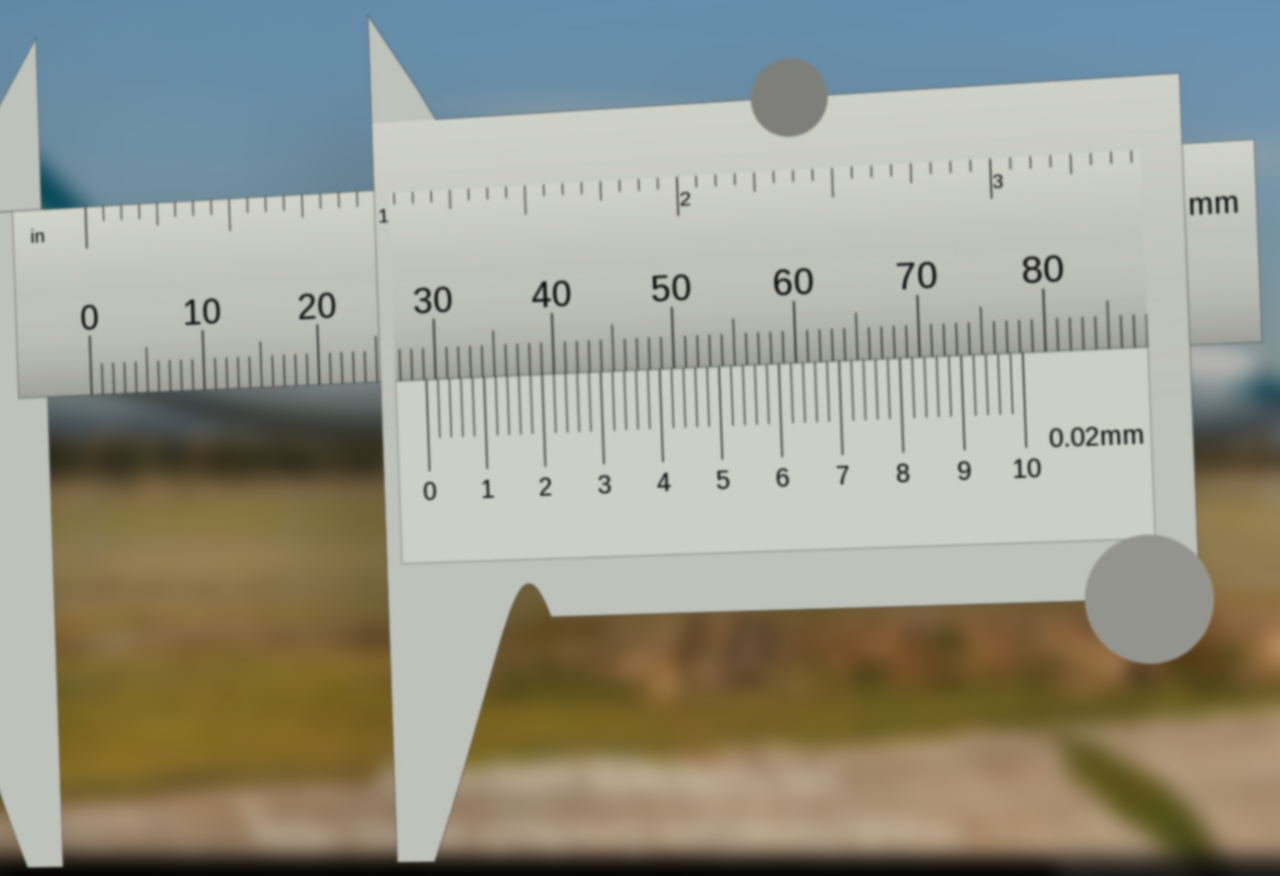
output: **29.2** mm
